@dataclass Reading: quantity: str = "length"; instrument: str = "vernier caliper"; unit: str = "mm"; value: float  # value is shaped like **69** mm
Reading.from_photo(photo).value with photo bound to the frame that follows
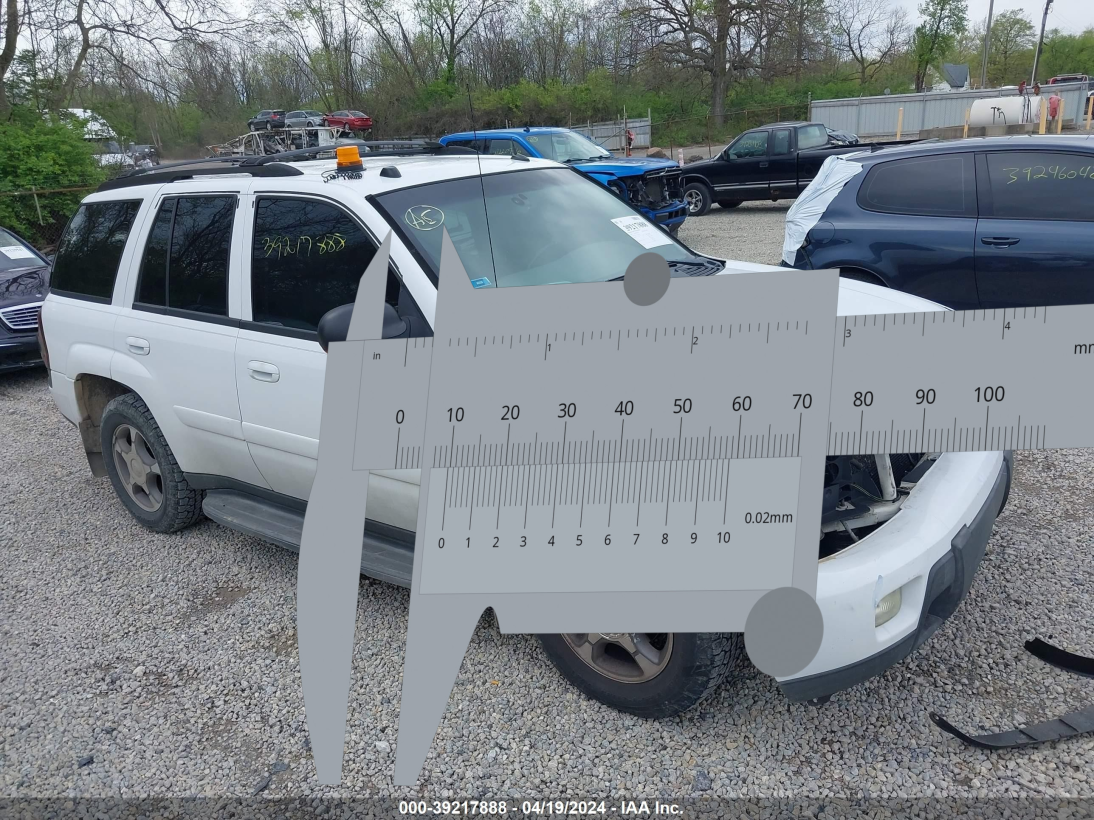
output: **9.6** mm
